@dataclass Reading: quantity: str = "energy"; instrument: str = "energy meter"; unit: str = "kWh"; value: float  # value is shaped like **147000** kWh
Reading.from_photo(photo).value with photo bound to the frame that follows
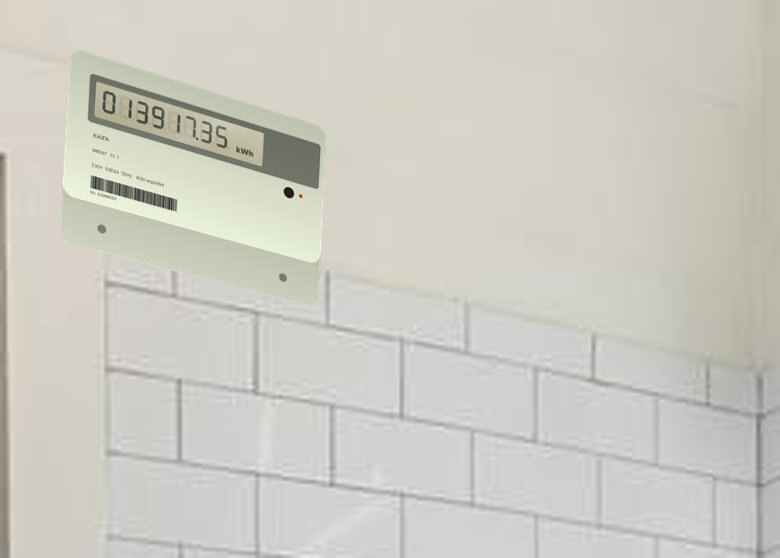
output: **13917.35** kWh
